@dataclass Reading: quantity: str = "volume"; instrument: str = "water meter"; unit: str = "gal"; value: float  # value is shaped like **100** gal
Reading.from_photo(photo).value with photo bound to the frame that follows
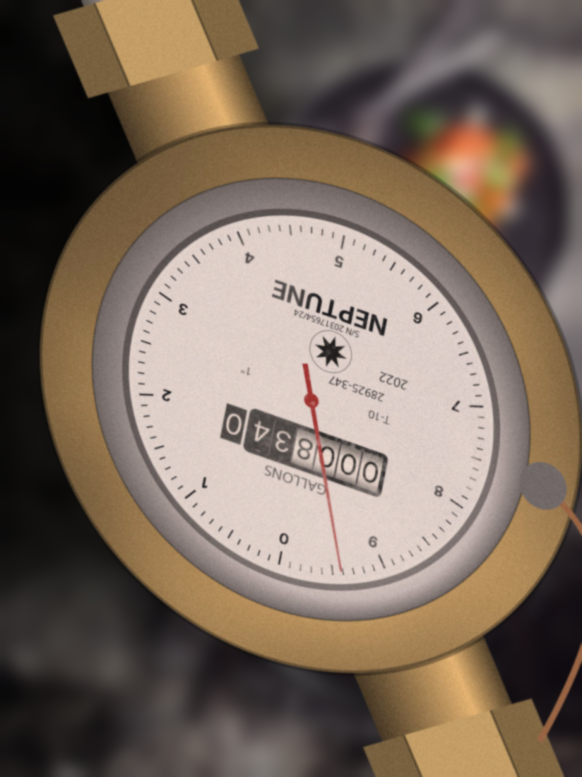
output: **8339.4** gal
